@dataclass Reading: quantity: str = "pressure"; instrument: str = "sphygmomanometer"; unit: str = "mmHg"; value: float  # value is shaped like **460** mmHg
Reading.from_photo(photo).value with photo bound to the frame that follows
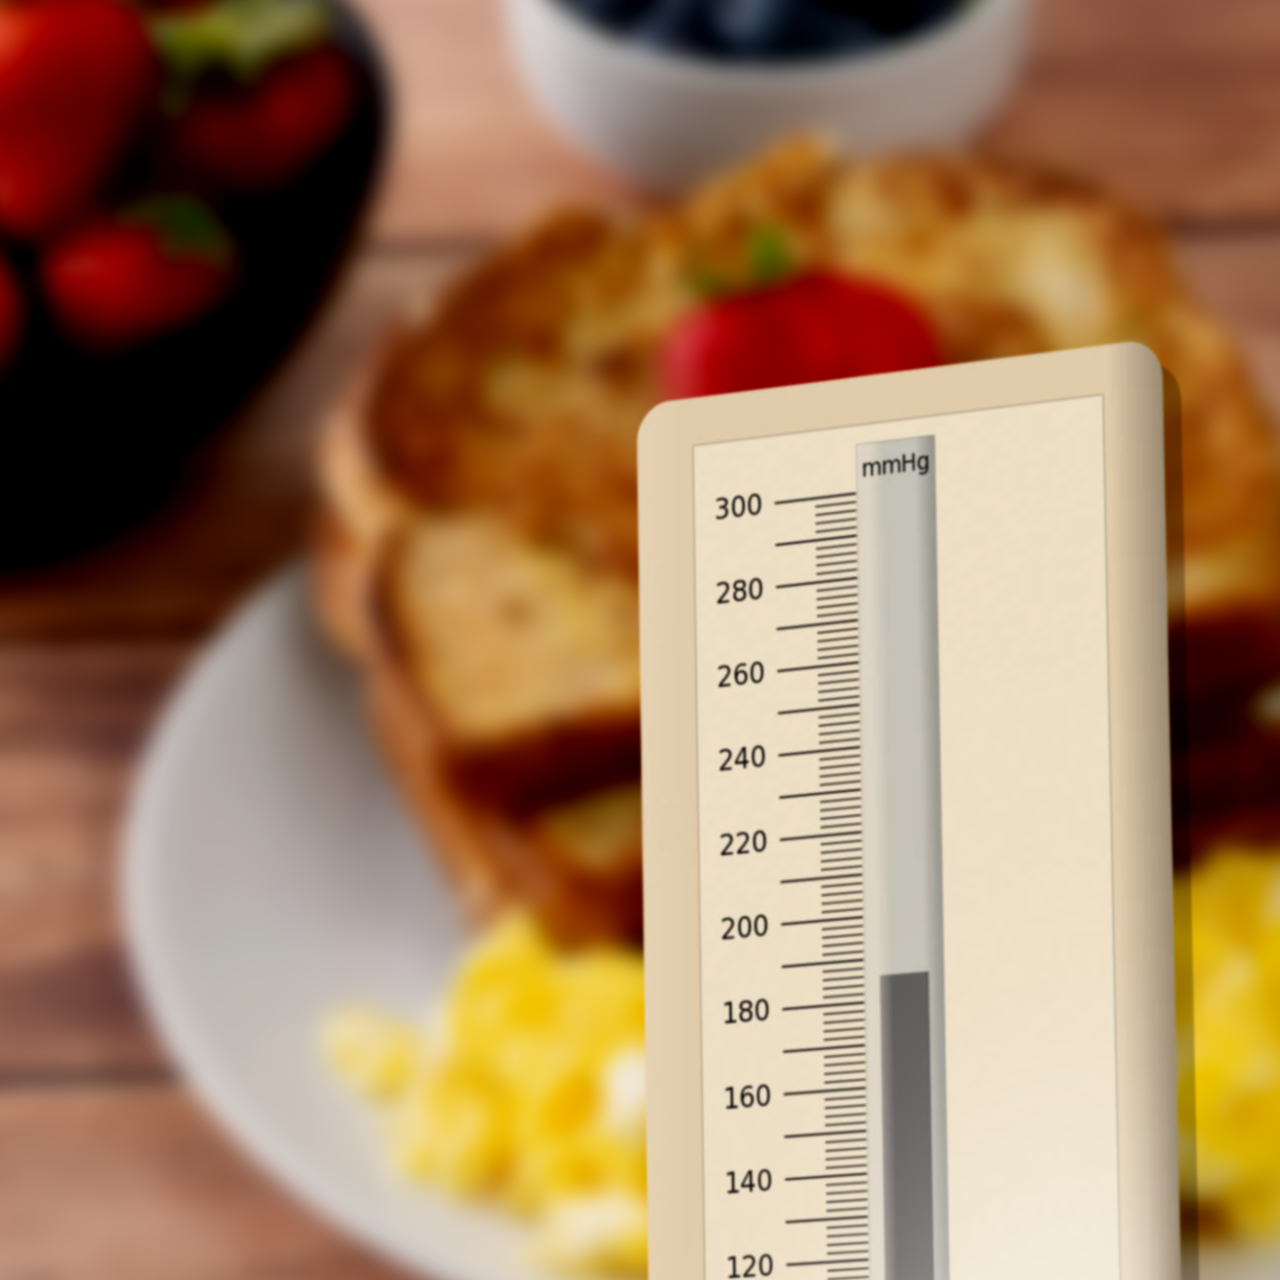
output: **186** mmHg
